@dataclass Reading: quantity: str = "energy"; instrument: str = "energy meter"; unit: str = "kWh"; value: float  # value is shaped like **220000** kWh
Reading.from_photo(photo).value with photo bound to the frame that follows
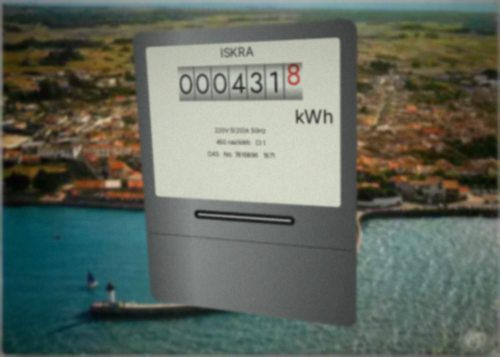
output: **431.8** kWh
